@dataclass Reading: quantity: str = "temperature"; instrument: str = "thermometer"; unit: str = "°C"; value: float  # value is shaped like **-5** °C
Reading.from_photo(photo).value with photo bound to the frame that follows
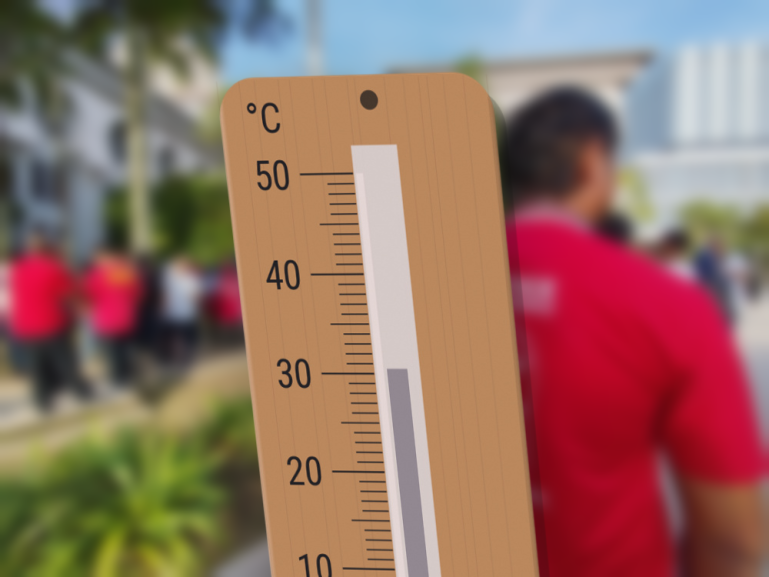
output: **30.5** °C
